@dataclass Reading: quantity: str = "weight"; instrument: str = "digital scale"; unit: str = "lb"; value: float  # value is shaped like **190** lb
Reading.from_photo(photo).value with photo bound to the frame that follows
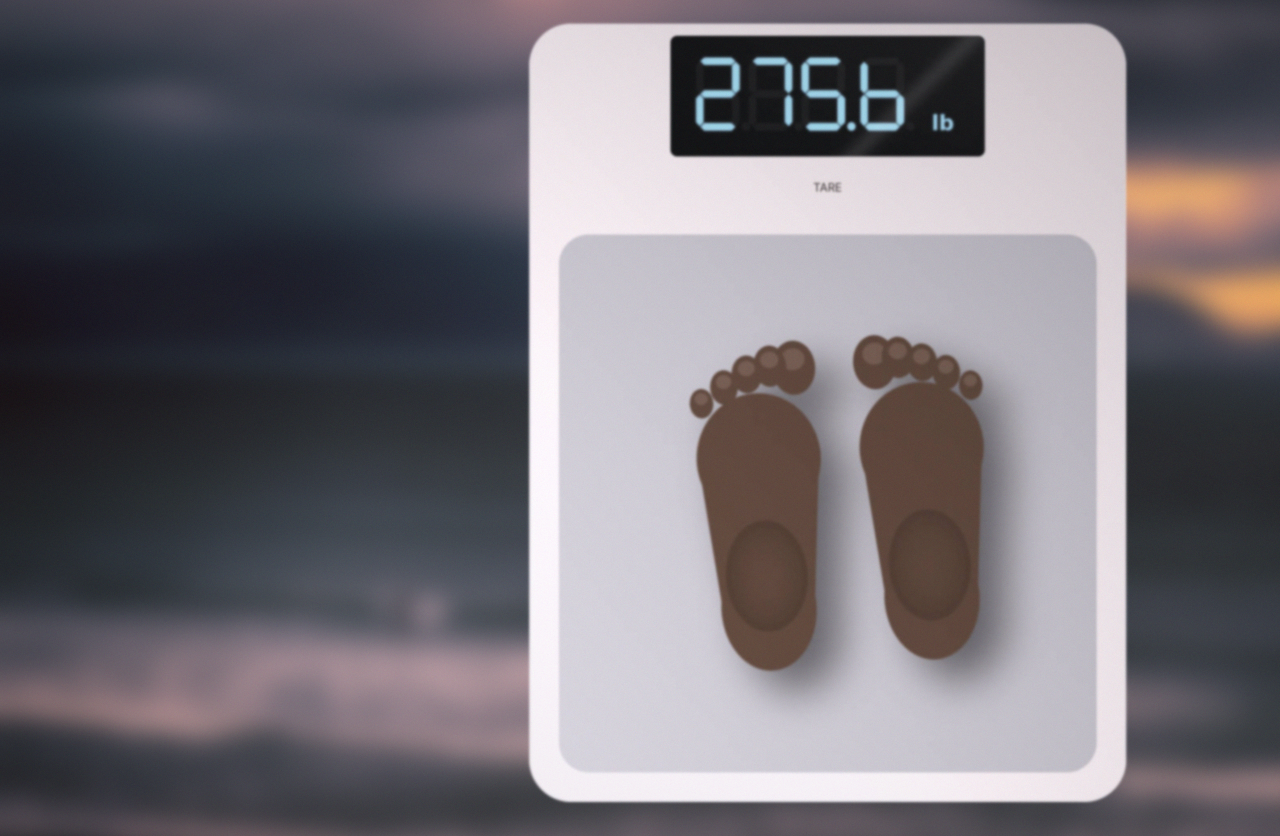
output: **275.6** lb
